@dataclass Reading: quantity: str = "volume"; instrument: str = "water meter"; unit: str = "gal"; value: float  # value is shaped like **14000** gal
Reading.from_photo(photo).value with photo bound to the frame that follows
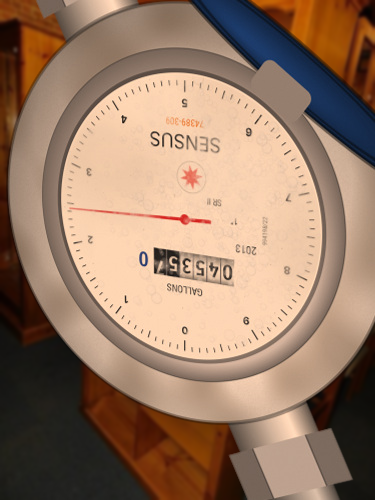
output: **453572.4** gal
